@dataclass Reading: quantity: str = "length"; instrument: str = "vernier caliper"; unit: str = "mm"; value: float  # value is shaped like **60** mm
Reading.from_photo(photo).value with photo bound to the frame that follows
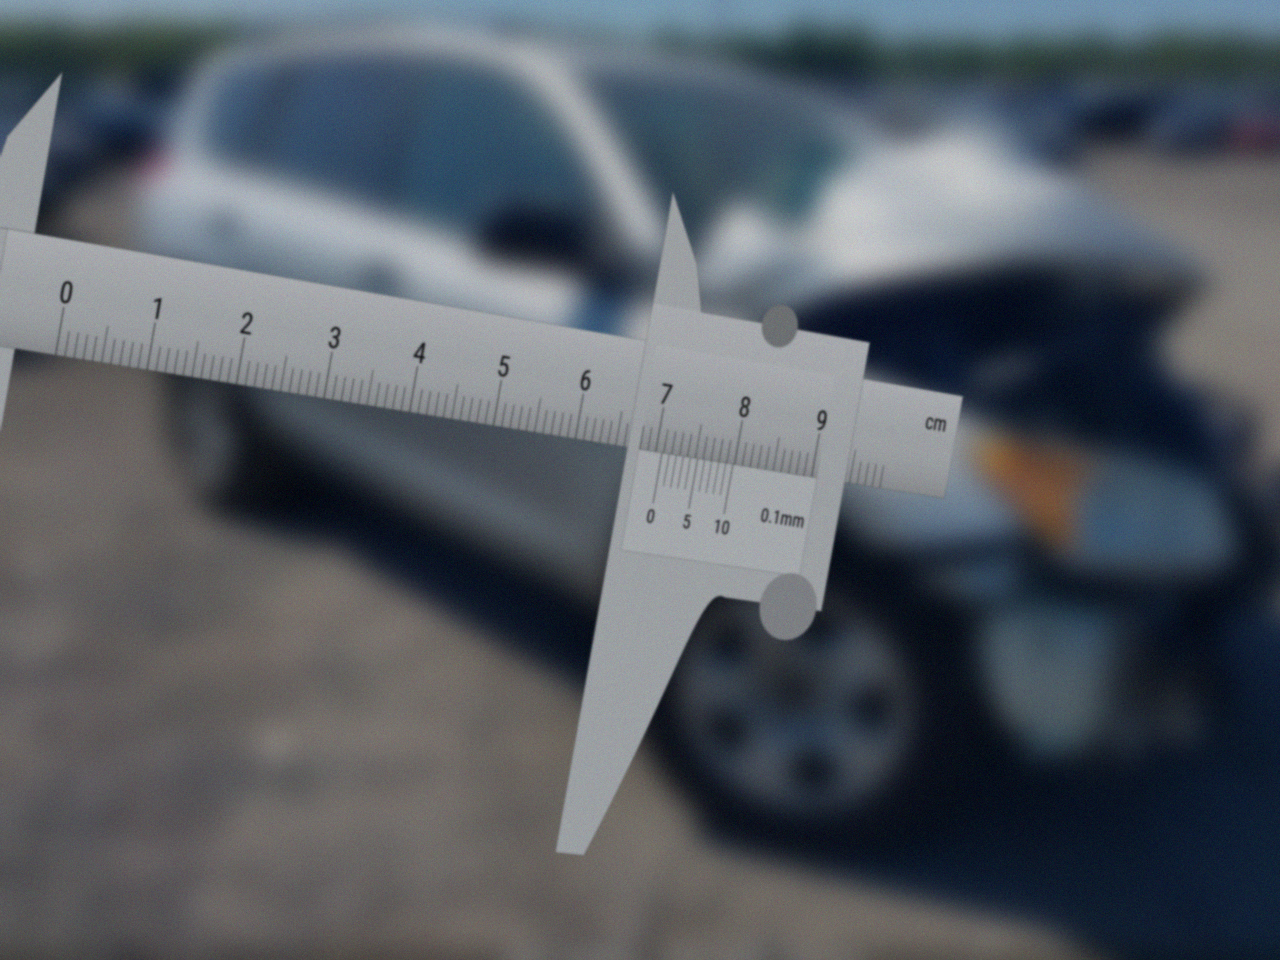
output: **70.8** mm
